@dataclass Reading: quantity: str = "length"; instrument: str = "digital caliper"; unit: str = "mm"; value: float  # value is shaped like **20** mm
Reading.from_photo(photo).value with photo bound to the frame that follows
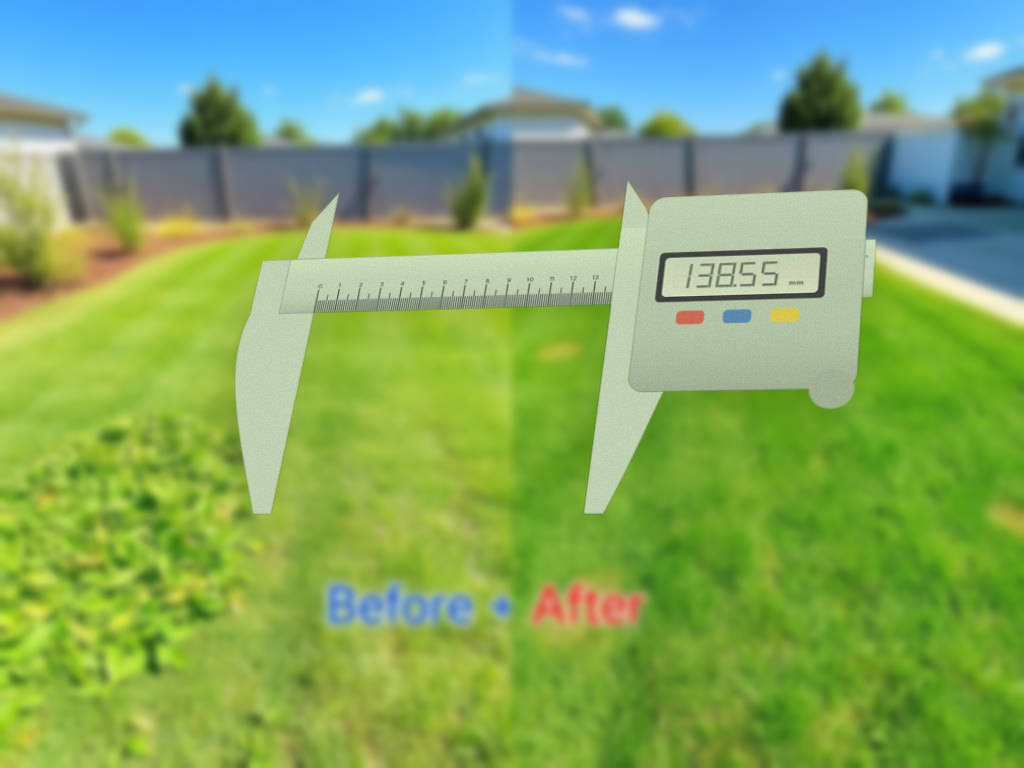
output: **138.55** mm
